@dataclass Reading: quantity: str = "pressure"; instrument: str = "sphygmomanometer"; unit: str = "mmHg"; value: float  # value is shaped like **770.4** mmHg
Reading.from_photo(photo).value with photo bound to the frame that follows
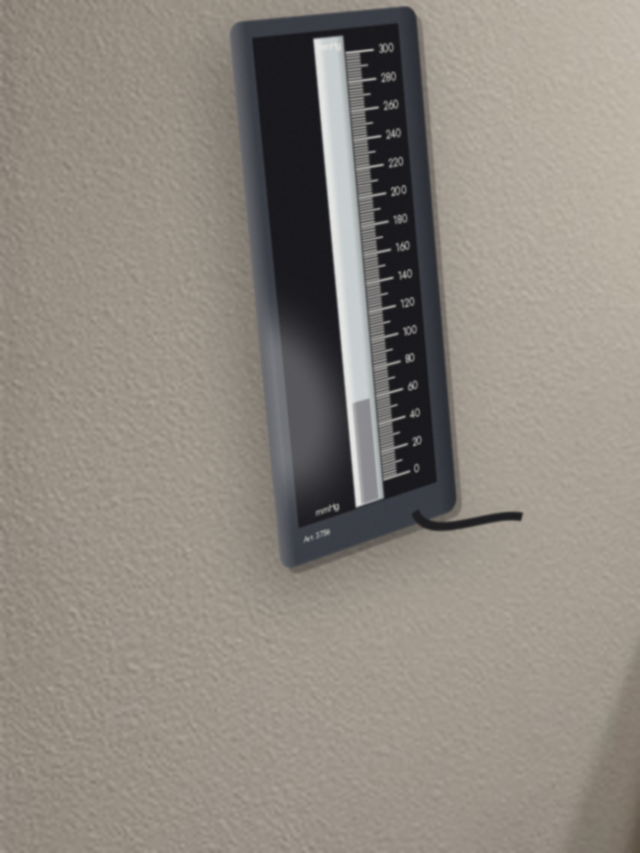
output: **60** mmHg
